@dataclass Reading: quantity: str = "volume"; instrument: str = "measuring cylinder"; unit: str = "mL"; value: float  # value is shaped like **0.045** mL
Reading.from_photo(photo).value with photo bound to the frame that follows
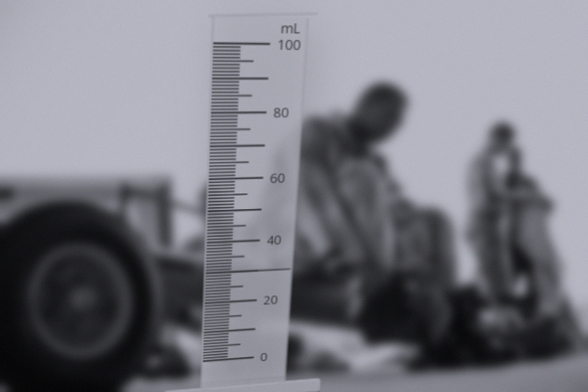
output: **30** mL
